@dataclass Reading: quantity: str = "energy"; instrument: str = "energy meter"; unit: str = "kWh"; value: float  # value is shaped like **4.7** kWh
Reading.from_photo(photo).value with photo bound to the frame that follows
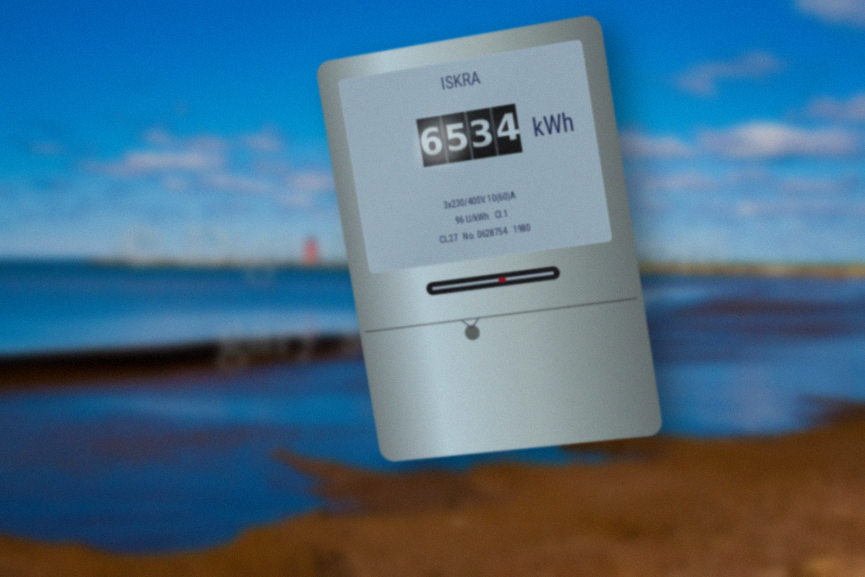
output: **6534** kWh
